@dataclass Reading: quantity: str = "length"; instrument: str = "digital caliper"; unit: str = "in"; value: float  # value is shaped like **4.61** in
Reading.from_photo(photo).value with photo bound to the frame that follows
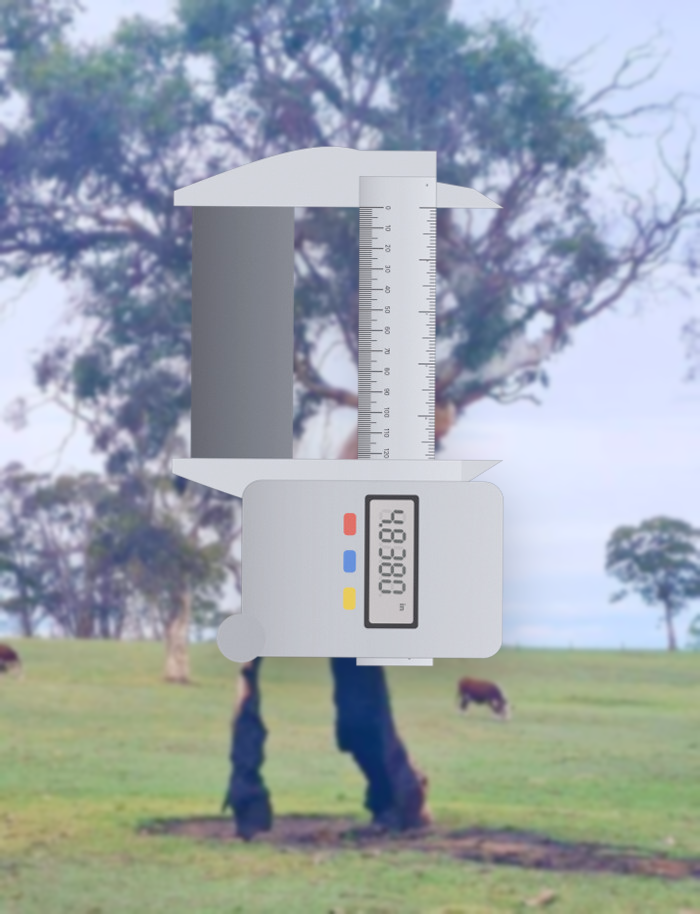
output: **4.8380** in
